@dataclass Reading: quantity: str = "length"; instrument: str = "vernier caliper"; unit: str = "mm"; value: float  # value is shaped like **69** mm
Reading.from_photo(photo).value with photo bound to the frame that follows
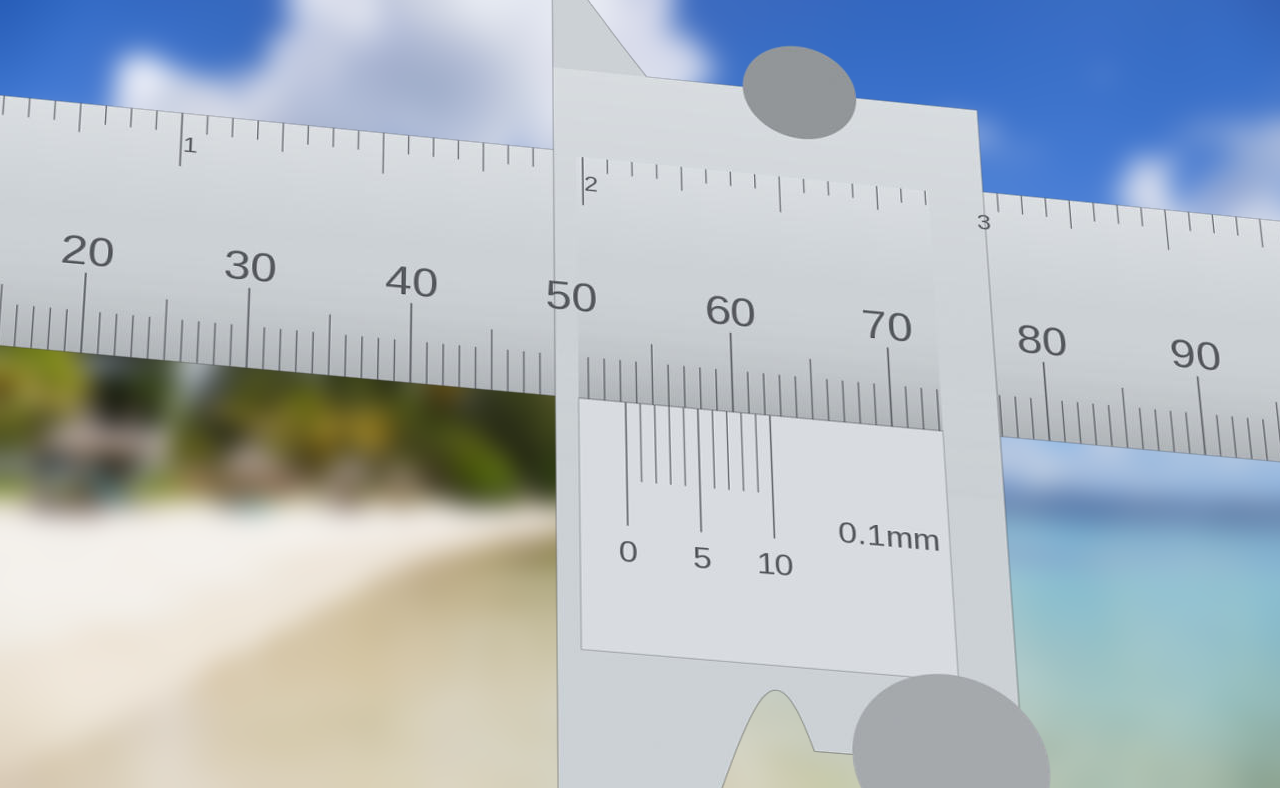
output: **53.3** mm
